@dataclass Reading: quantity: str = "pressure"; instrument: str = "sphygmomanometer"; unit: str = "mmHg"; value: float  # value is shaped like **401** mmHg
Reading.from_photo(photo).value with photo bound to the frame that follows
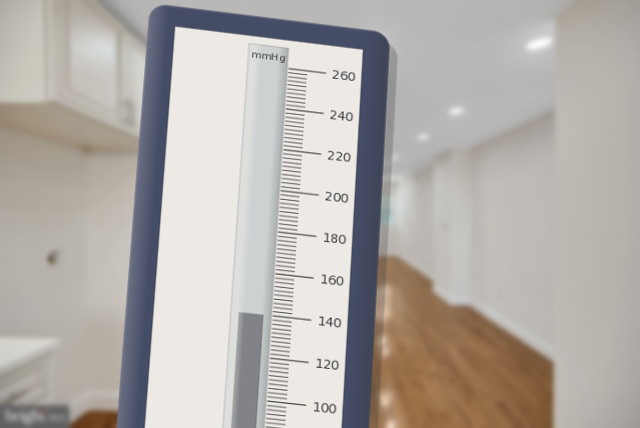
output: **140** mmHg
